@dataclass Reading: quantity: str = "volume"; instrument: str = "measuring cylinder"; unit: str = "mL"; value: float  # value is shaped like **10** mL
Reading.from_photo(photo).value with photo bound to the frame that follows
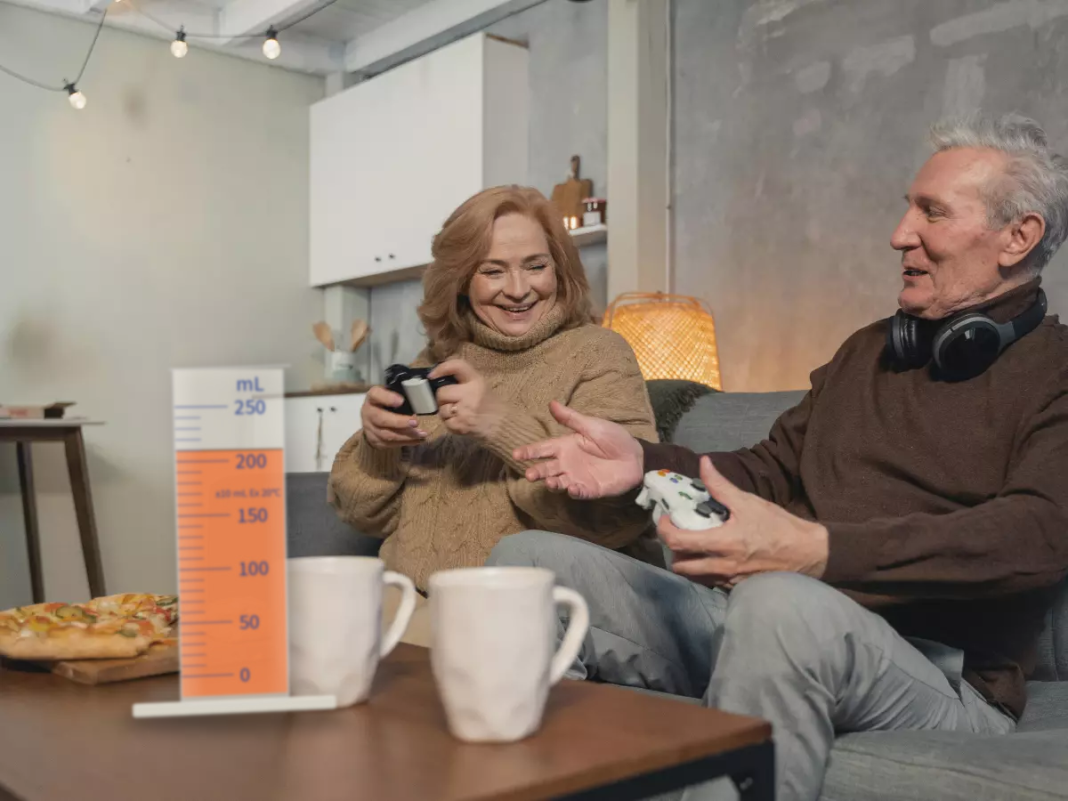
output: **210** mL
